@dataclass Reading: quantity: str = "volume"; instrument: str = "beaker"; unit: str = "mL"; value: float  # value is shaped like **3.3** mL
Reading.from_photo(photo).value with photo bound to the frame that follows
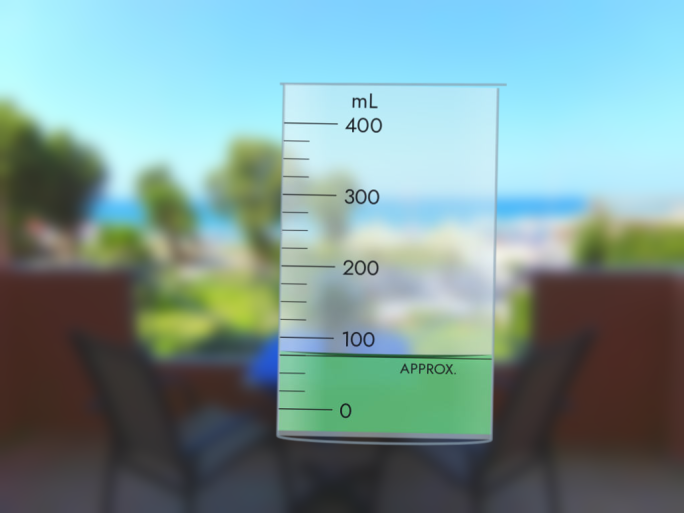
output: **75** mL
